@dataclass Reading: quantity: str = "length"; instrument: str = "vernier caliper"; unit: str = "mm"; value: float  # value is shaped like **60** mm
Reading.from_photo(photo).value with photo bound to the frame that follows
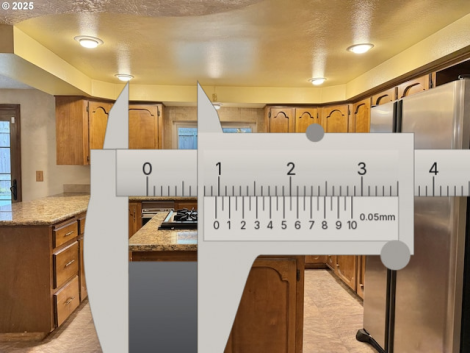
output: **9.6** mm
